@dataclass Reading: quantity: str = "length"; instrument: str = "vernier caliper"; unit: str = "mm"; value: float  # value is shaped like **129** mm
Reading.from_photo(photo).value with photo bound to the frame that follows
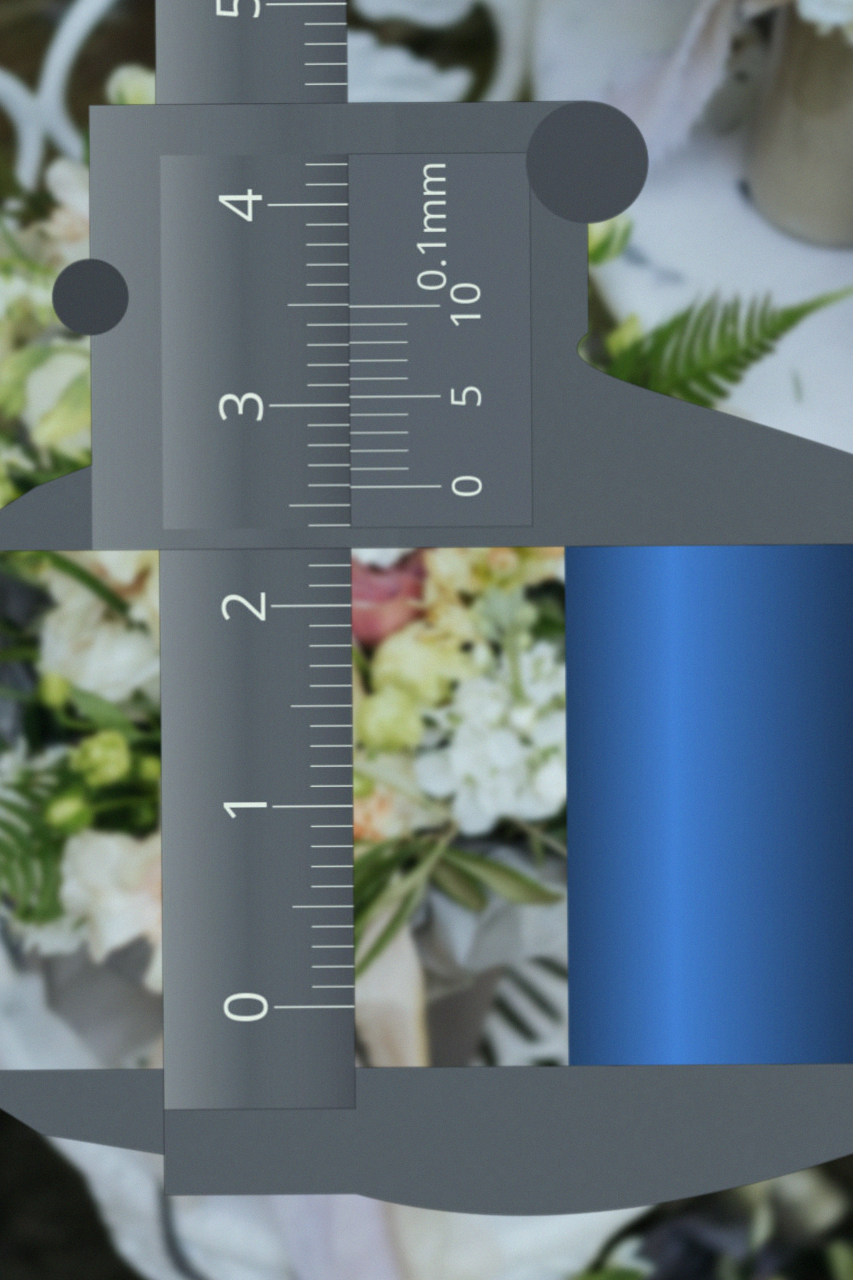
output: **25.9** mm
